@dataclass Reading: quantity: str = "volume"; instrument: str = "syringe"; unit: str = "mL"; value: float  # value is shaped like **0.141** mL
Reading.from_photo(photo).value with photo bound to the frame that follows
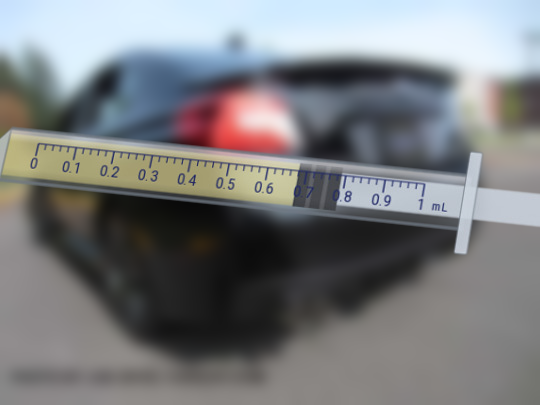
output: **0.68** mL
